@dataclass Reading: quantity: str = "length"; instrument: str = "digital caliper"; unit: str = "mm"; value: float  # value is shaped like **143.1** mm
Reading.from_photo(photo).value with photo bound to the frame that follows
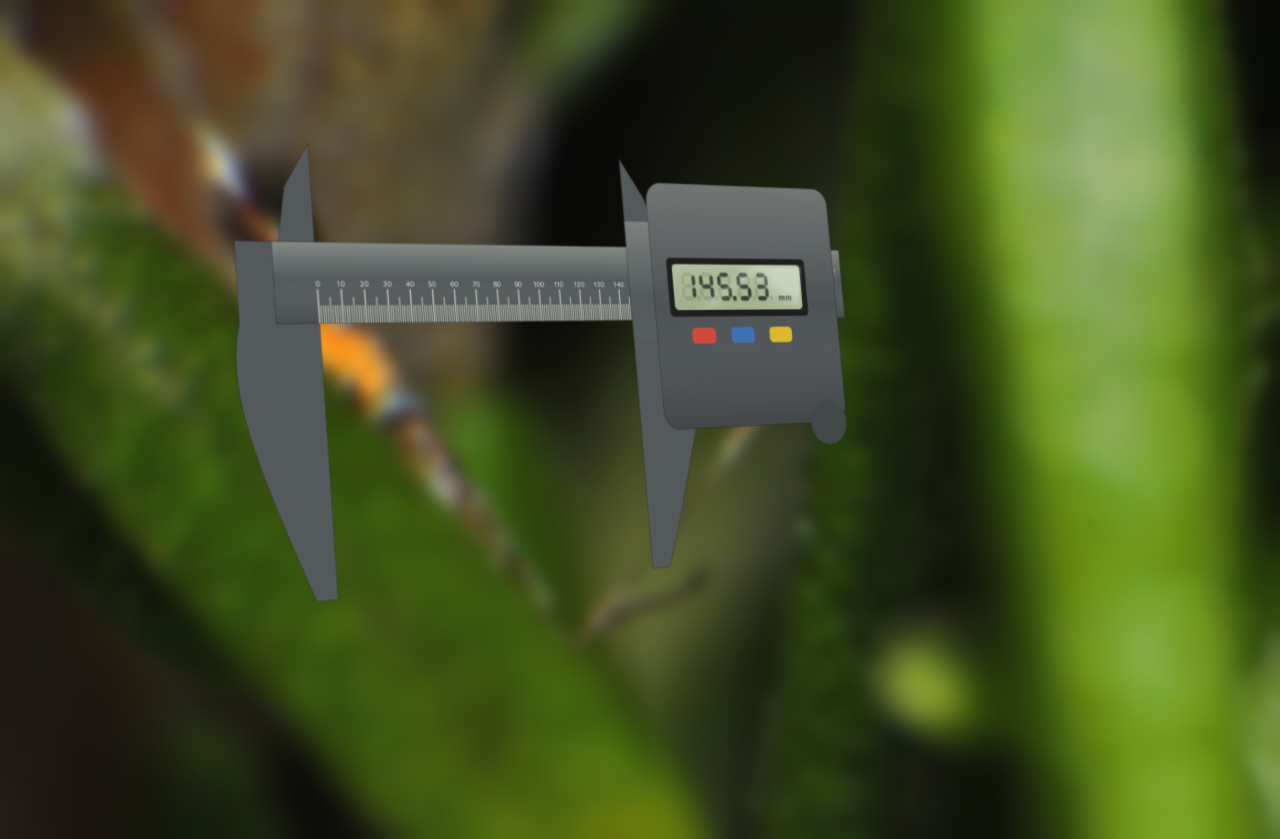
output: **145.53** mm
